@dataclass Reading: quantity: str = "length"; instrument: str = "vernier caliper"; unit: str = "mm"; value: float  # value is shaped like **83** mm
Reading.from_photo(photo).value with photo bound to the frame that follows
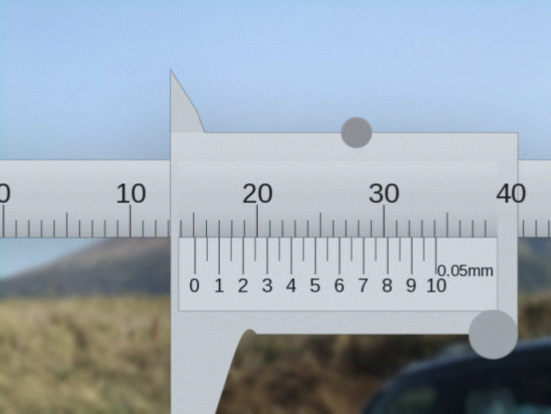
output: **15.1** mm
